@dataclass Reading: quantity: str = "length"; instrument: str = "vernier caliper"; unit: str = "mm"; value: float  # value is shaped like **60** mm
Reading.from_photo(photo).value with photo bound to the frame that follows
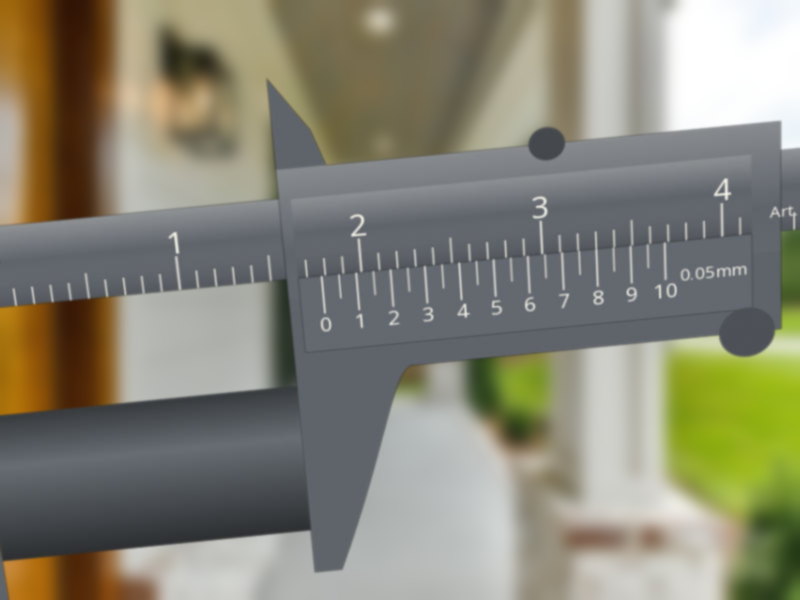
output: **17.8** mm
